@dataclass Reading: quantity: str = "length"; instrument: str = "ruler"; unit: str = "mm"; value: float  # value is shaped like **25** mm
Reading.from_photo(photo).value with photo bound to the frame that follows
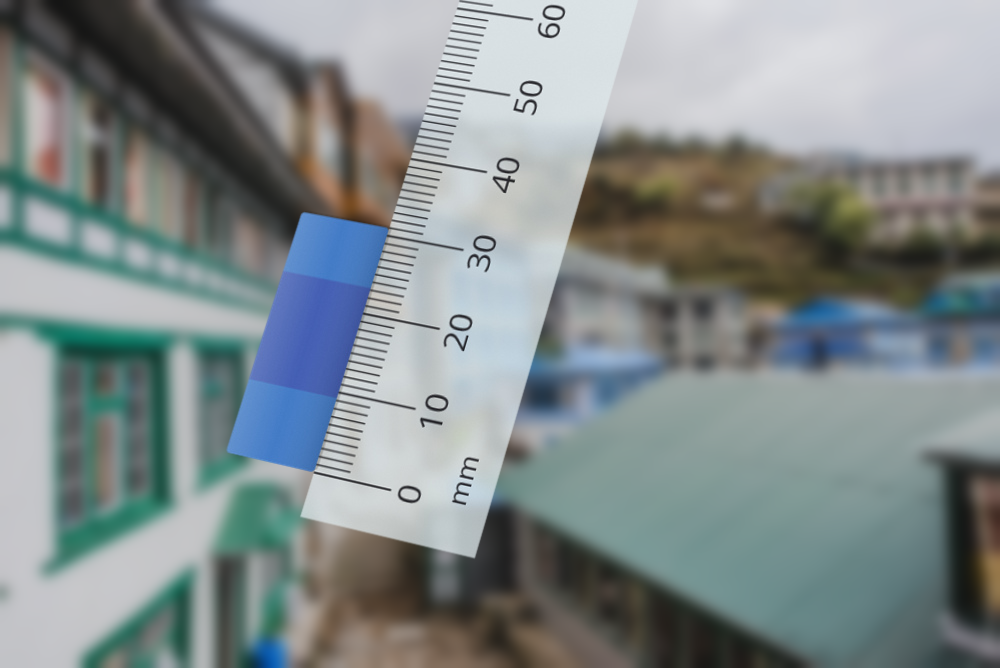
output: **31** mm
